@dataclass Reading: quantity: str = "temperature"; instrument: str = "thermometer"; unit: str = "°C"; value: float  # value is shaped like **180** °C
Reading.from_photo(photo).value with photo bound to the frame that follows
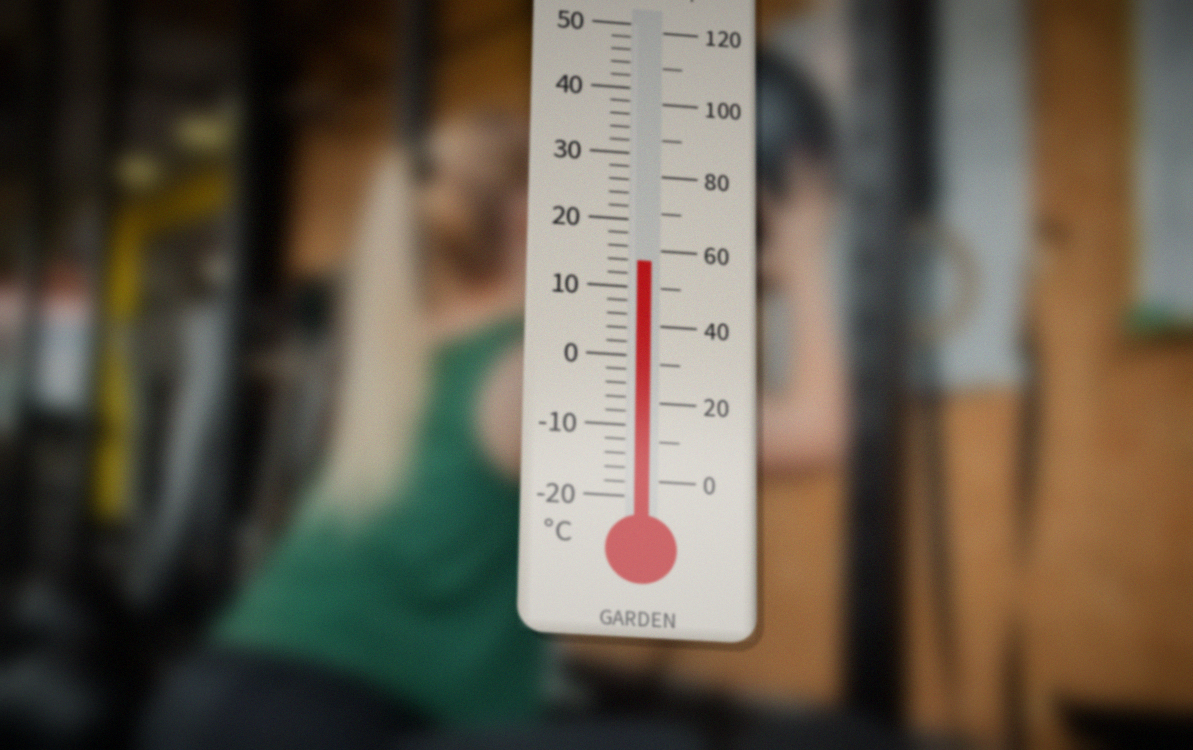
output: **14** °C
